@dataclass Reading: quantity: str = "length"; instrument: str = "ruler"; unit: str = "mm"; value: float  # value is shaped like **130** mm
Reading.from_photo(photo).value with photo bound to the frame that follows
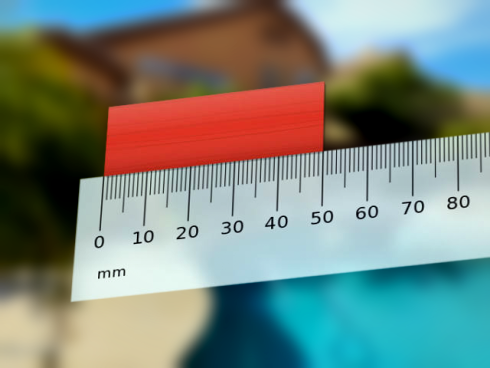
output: **50** mm
